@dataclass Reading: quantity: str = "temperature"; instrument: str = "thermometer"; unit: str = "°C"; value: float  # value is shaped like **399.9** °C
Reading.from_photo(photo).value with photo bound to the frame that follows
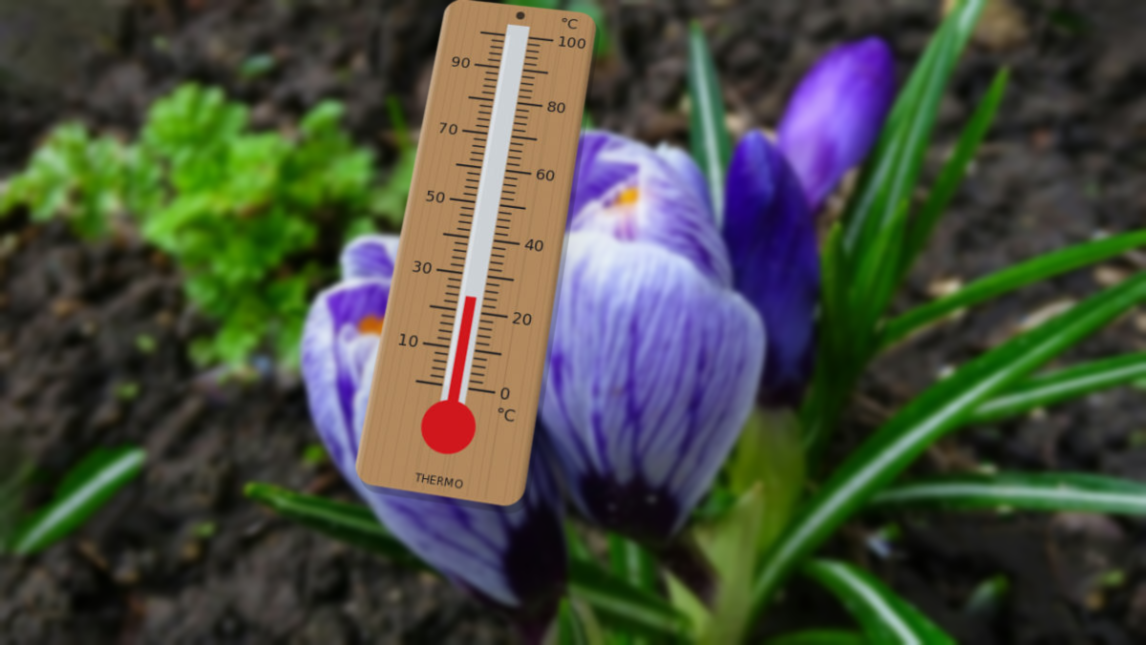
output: **24** °C
